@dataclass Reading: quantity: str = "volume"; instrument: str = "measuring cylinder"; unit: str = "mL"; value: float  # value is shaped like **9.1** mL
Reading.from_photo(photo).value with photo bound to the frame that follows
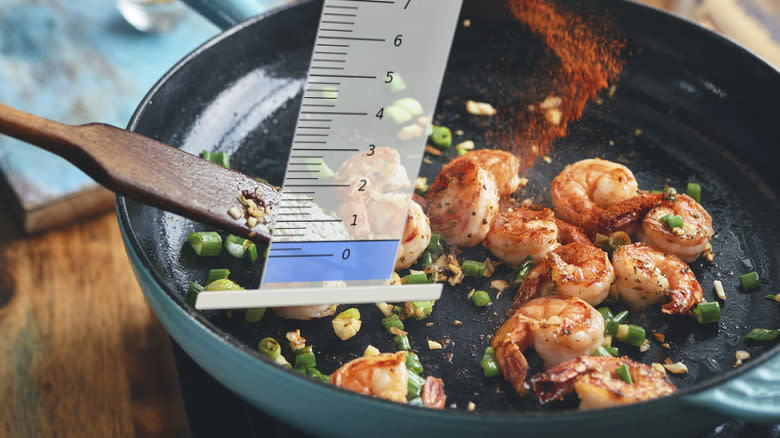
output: **0.4** mL
